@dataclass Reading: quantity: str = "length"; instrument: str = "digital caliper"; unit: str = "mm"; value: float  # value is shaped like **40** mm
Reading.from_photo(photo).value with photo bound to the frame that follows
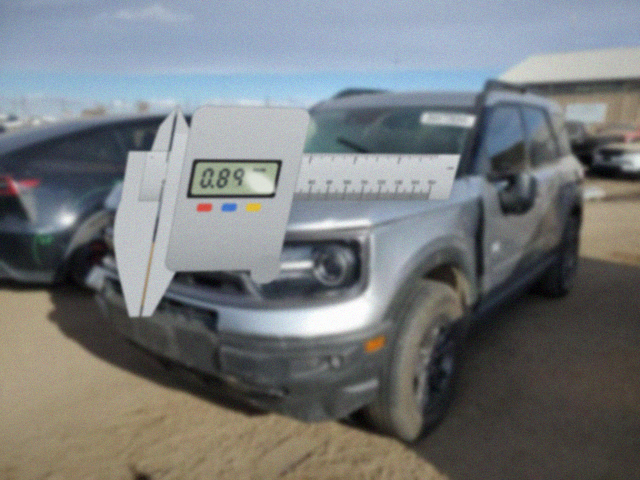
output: **0.89** mm
